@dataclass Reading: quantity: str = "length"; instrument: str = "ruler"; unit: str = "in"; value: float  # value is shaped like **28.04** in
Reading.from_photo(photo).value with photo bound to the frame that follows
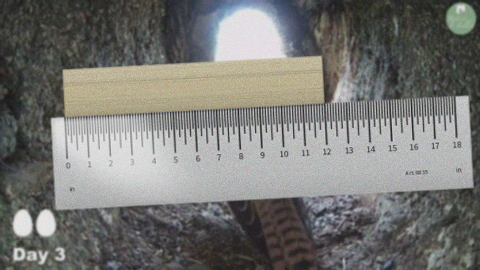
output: **12** in
